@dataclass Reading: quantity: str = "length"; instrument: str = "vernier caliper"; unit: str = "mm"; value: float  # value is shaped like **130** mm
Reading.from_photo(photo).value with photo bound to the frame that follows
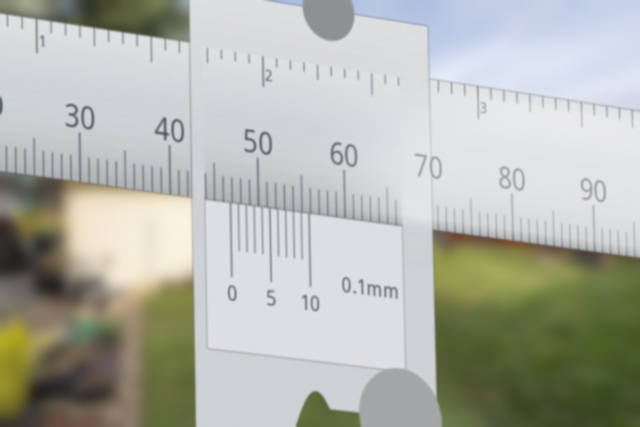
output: **46.8** mm
